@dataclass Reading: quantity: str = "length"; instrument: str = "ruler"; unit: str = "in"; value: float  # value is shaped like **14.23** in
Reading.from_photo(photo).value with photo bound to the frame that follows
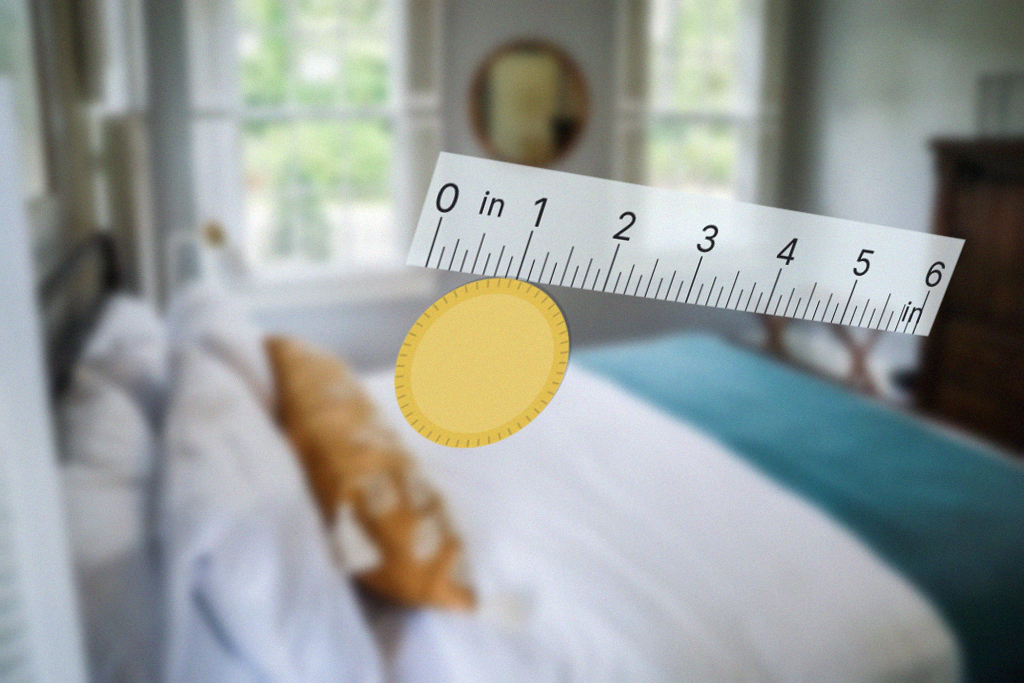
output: **1.875** in
